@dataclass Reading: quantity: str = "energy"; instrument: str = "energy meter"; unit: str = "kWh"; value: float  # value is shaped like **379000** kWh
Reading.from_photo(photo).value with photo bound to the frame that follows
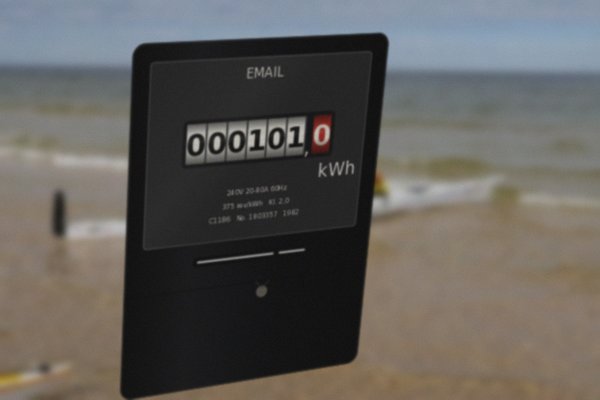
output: **101.0** kWh
